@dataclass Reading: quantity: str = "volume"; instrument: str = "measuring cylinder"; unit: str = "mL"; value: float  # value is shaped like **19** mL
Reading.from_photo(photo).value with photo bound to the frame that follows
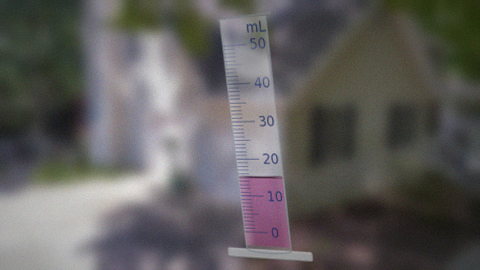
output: **15** mL
